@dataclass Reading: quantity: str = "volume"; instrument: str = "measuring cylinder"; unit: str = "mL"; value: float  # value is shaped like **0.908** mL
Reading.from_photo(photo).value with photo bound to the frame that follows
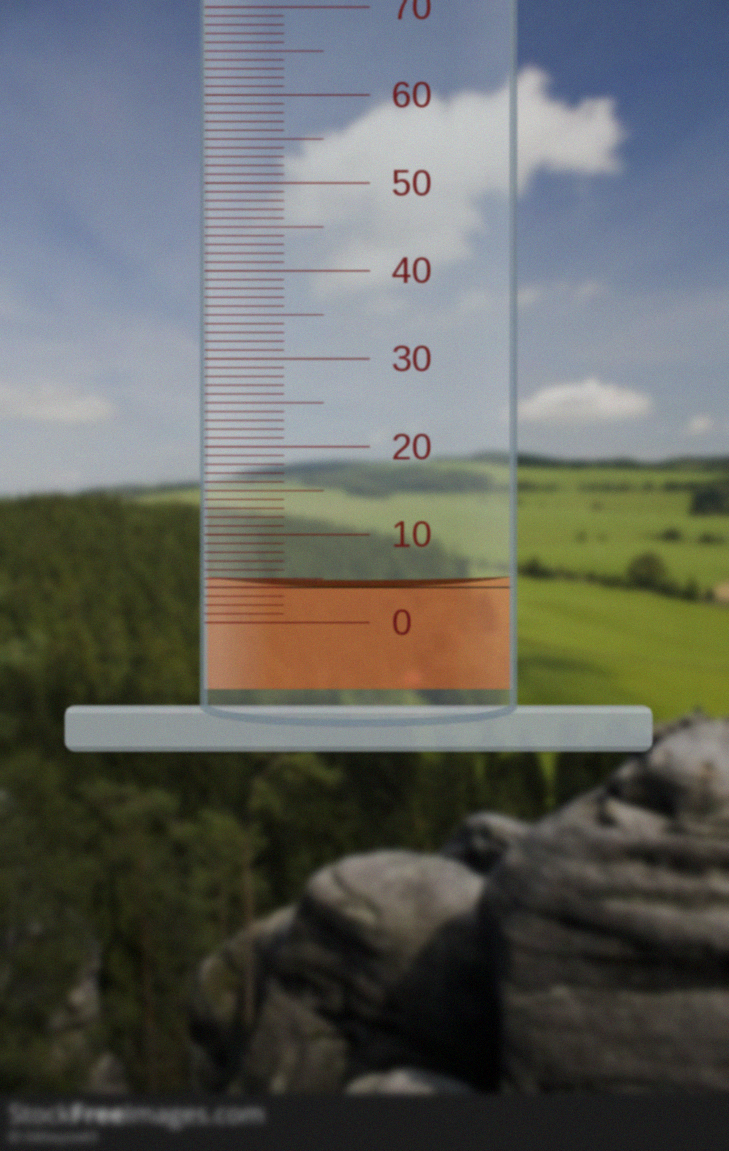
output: **4** mL
